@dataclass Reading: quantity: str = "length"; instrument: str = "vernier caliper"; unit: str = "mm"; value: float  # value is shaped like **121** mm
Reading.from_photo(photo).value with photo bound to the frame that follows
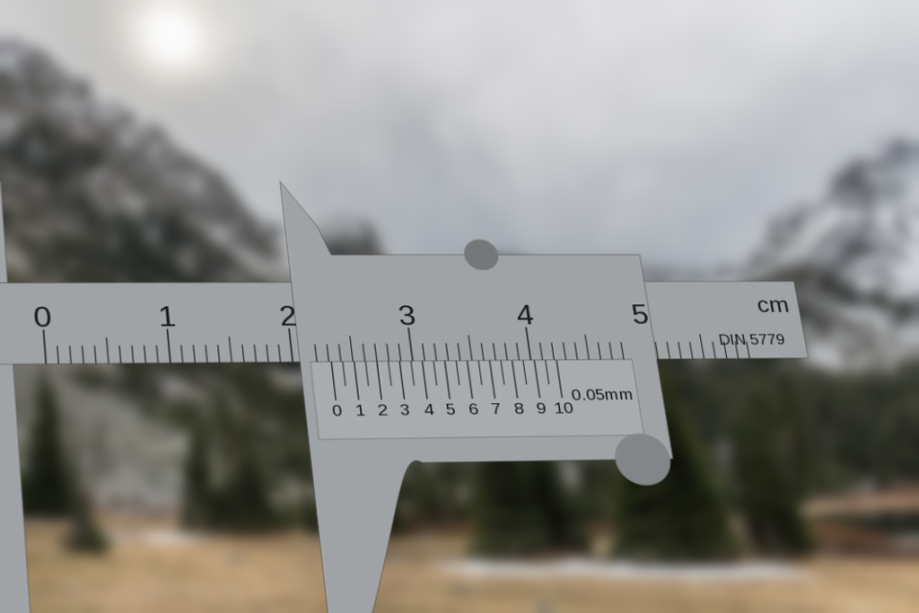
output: **23.2** mm
